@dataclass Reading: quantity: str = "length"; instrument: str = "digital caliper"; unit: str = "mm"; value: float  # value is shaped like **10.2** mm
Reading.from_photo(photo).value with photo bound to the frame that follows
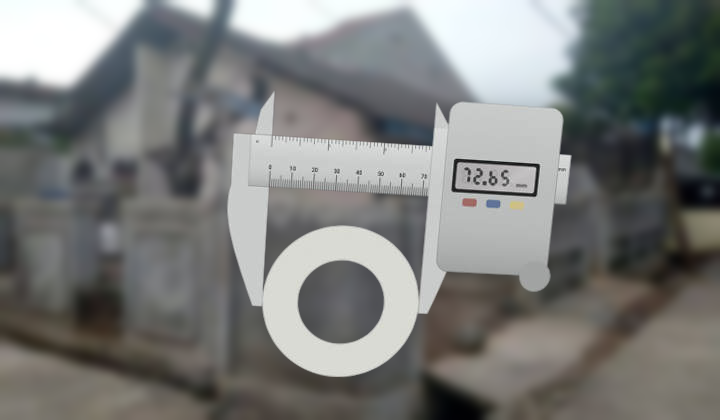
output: **72.65** mm
